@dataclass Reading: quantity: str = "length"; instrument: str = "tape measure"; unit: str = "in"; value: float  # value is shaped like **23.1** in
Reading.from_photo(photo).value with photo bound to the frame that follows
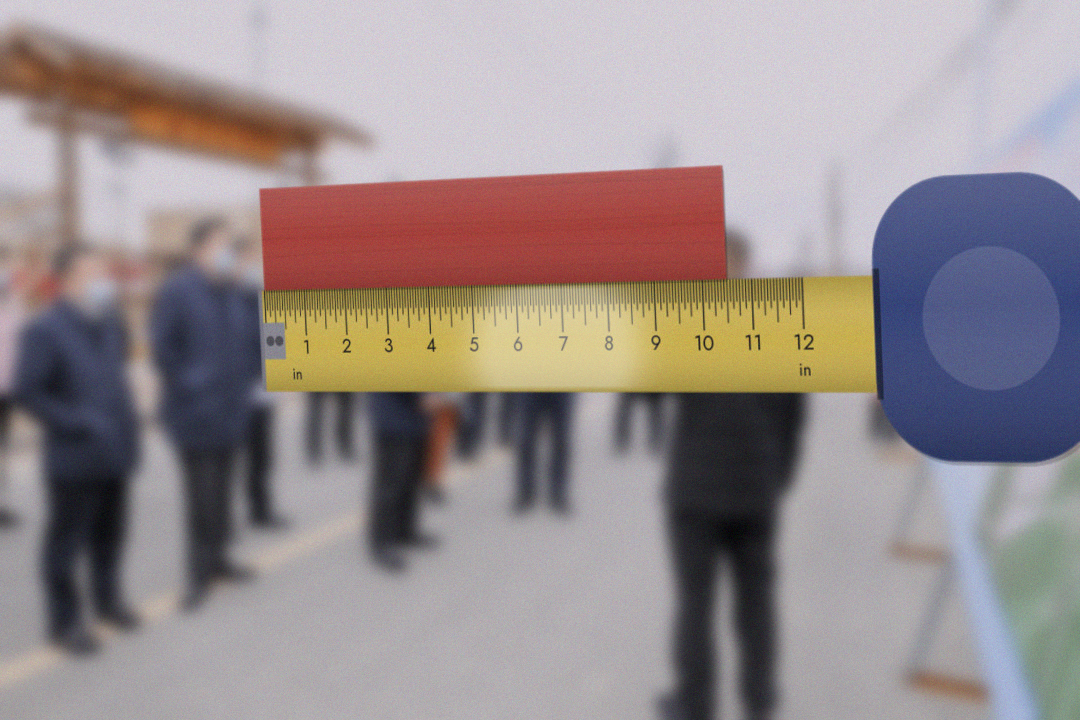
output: **10.5** in
